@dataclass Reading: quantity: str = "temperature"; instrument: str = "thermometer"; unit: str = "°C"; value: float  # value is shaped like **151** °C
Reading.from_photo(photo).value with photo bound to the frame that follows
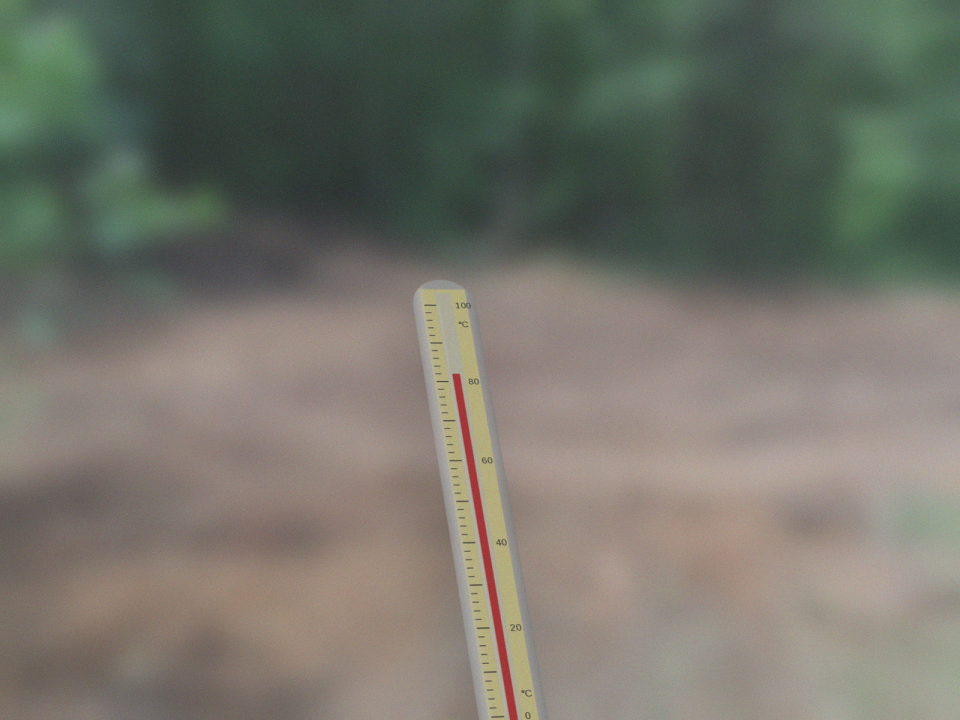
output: **82** °C
